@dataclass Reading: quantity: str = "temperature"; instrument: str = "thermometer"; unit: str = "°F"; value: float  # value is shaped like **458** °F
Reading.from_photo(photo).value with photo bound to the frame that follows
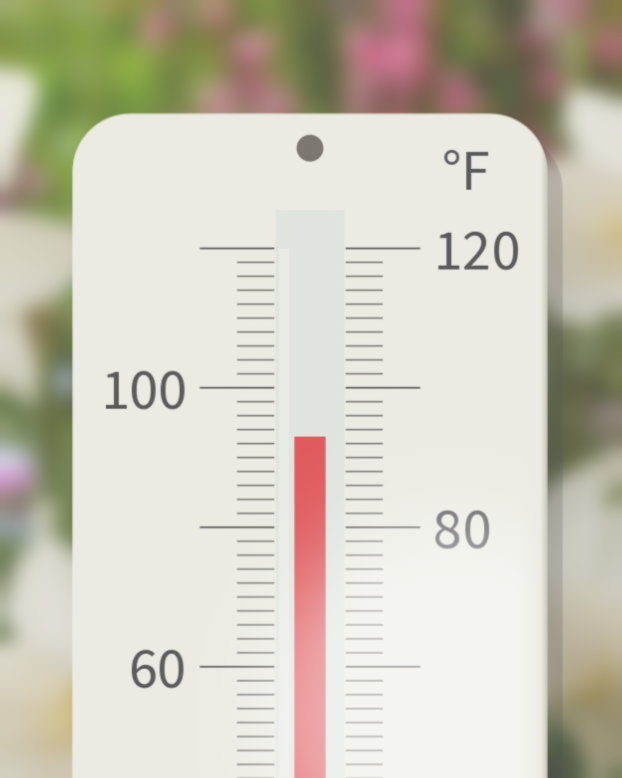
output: **93** °F
